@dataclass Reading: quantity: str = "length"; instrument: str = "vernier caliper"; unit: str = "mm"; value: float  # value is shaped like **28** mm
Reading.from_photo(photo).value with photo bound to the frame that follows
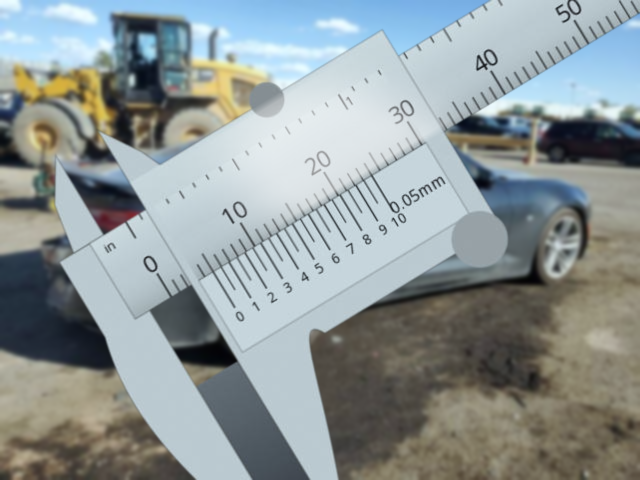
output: **5.0** mm
